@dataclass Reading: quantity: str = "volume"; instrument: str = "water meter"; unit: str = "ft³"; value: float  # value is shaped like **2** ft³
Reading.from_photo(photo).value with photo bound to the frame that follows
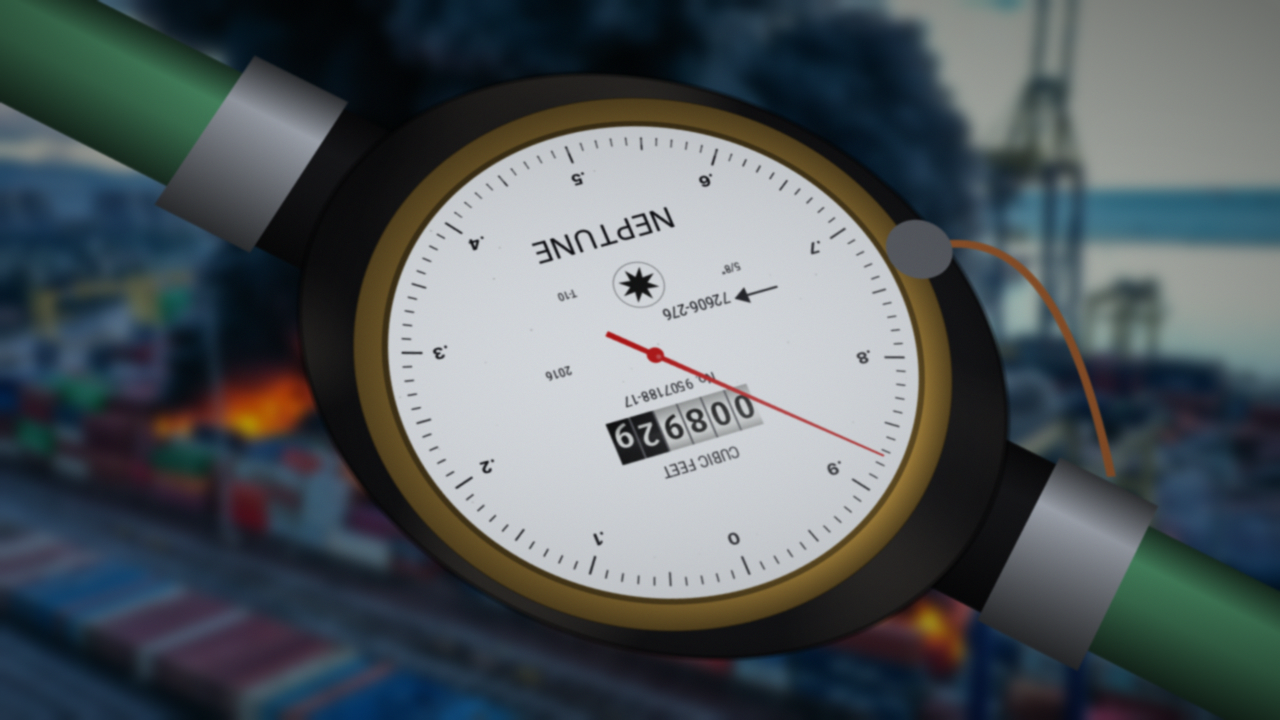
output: **8928.87** ft³
